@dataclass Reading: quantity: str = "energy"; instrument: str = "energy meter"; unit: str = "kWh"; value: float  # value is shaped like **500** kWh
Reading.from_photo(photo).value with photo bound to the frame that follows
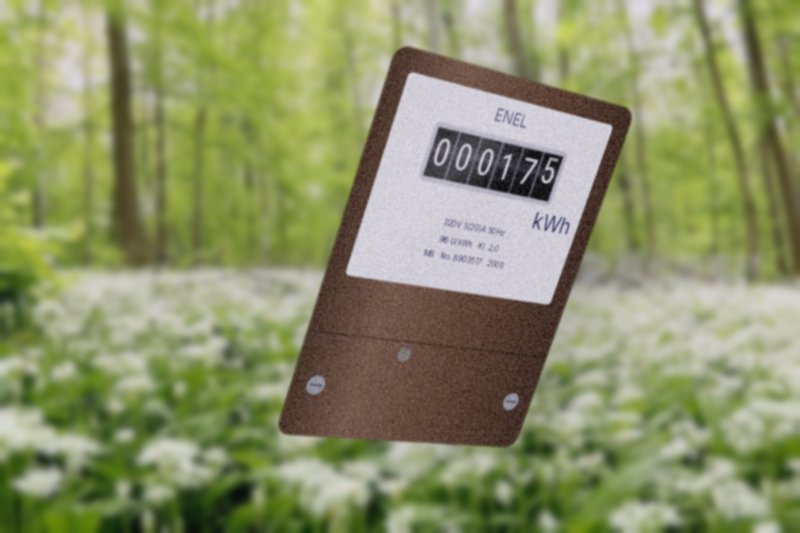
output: **175** kWh
